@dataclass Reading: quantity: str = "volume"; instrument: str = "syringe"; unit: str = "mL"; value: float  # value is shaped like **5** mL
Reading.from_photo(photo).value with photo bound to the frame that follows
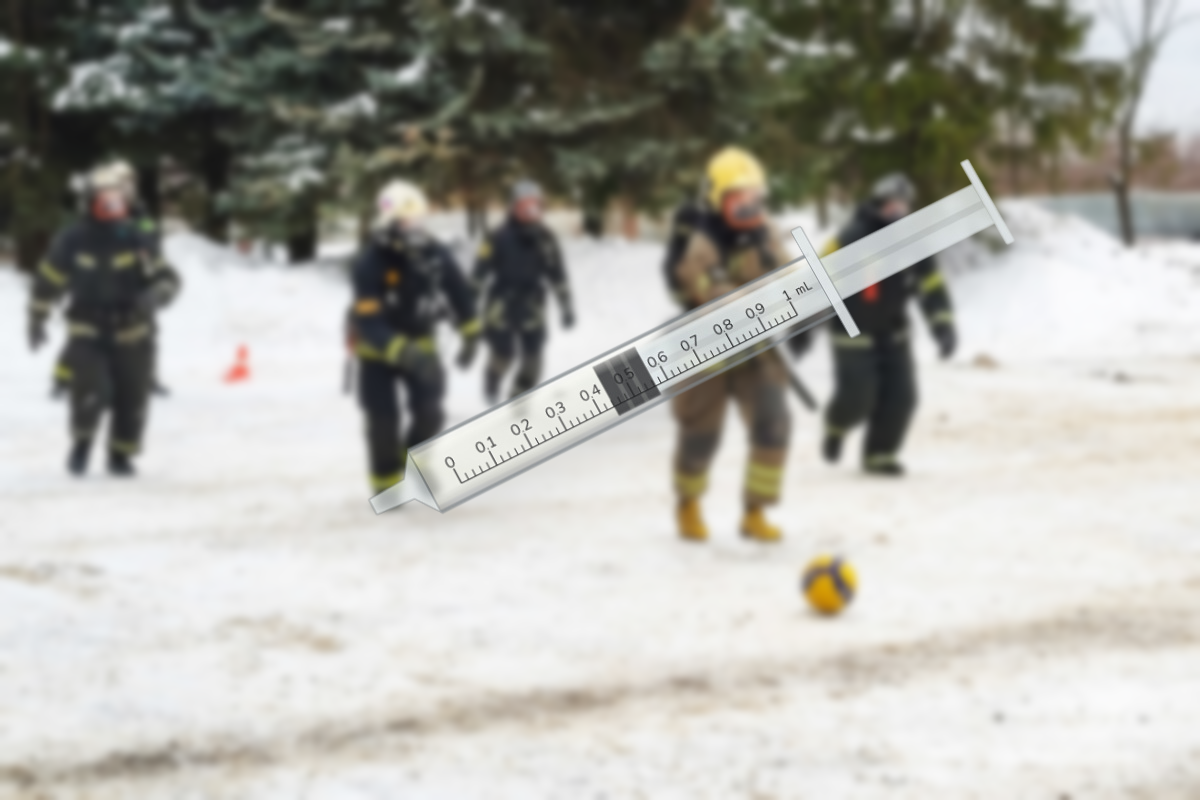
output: **0.44** mL
